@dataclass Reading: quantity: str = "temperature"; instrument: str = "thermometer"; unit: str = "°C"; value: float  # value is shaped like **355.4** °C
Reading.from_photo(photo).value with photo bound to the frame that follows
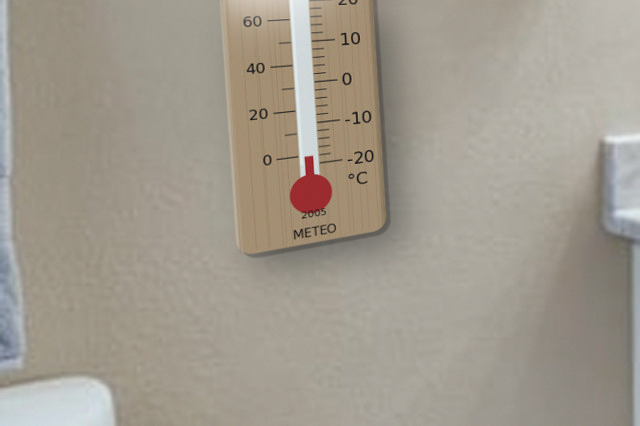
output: **-18** °C
